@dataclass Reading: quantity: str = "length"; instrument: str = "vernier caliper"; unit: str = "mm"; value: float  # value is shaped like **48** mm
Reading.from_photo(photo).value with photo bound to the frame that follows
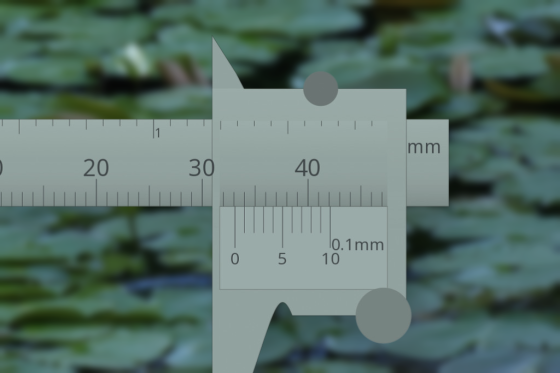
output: **33.1** mm
